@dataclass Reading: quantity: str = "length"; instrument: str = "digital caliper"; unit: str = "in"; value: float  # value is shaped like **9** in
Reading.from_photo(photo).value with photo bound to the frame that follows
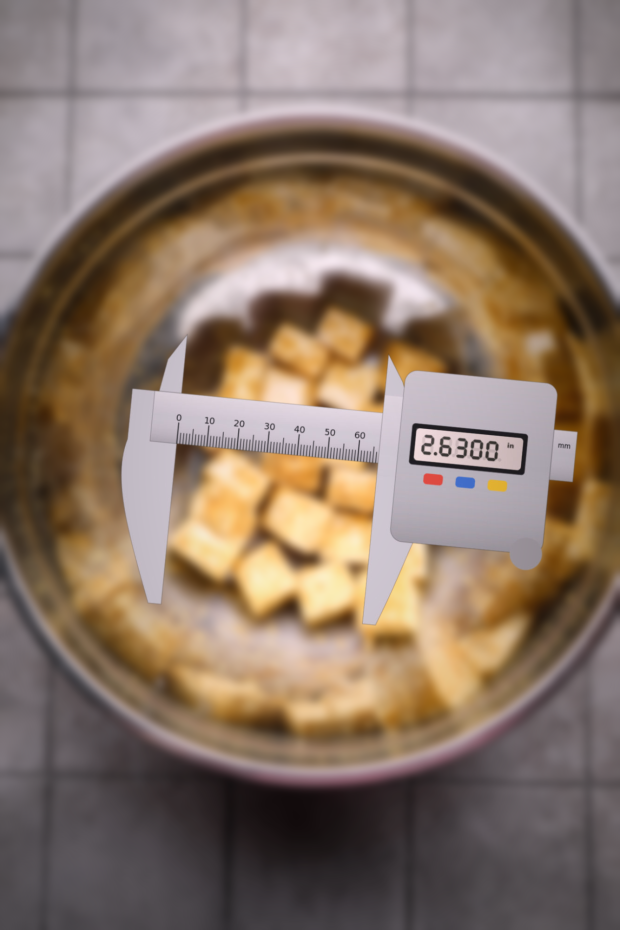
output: **2.6300** in
